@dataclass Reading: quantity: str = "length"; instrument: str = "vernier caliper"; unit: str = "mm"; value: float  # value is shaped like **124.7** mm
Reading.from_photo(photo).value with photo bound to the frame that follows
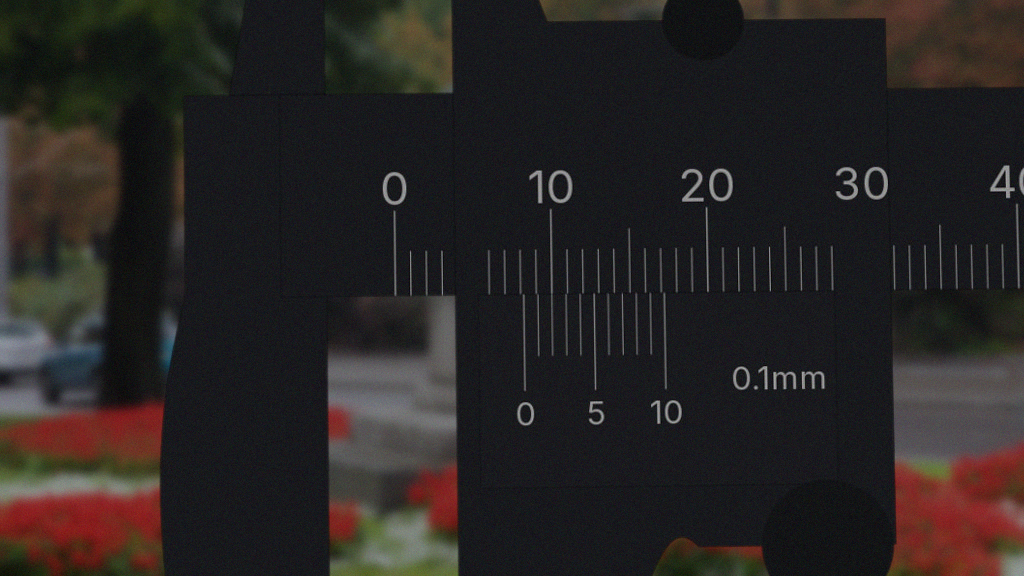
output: **8.2** mm
